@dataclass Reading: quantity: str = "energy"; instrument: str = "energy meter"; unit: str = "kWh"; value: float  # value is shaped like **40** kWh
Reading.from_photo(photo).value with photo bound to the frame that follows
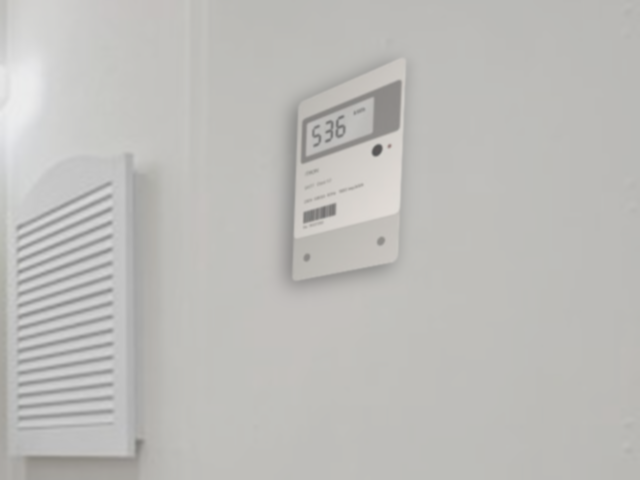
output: **536** kWh
